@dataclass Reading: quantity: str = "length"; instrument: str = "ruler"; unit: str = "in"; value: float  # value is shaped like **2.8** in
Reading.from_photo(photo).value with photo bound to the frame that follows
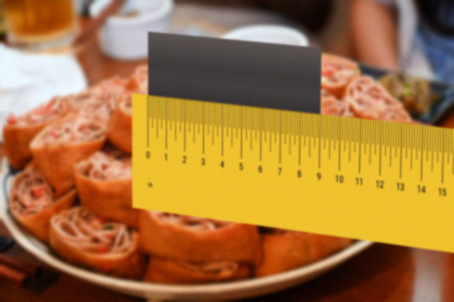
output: **9** in
